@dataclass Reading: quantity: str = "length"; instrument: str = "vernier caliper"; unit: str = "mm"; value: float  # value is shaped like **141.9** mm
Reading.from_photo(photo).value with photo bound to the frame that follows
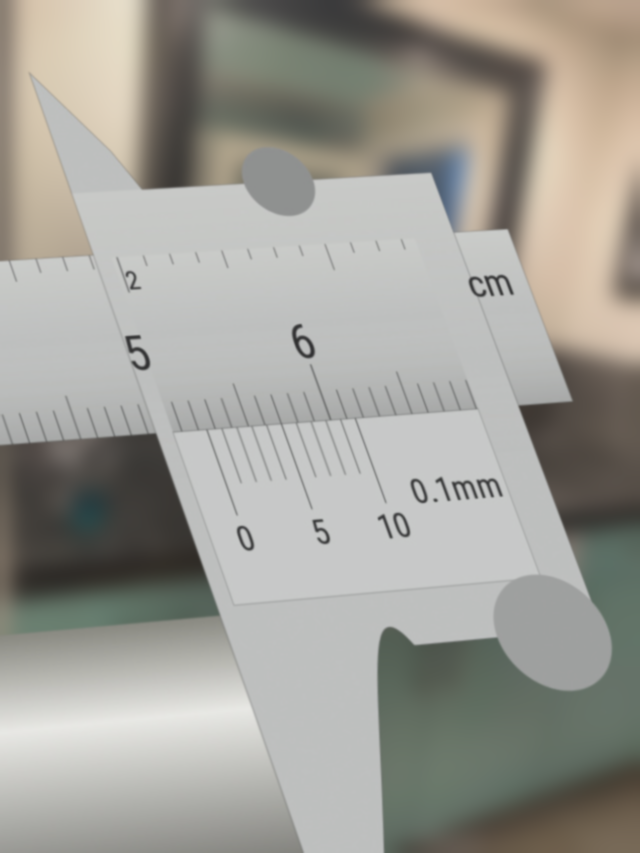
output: **52.5** mm
